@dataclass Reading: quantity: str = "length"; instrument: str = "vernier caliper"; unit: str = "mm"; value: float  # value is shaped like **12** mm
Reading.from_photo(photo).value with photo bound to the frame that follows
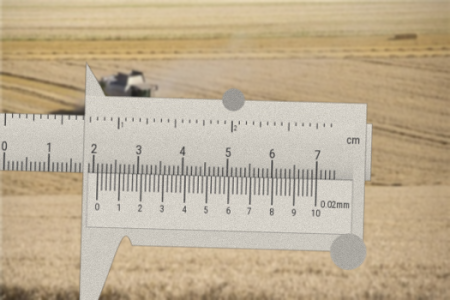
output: **21.0** mm
